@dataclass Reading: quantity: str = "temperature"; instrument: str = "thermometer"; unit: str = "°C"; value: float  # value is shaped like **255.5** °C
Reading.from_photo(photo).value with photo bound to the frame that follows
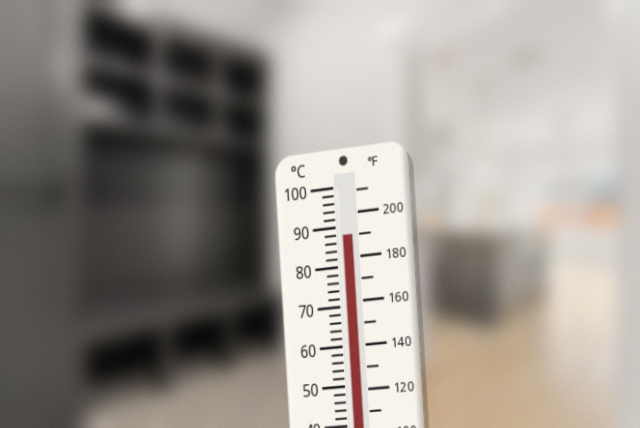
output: **88** °C
